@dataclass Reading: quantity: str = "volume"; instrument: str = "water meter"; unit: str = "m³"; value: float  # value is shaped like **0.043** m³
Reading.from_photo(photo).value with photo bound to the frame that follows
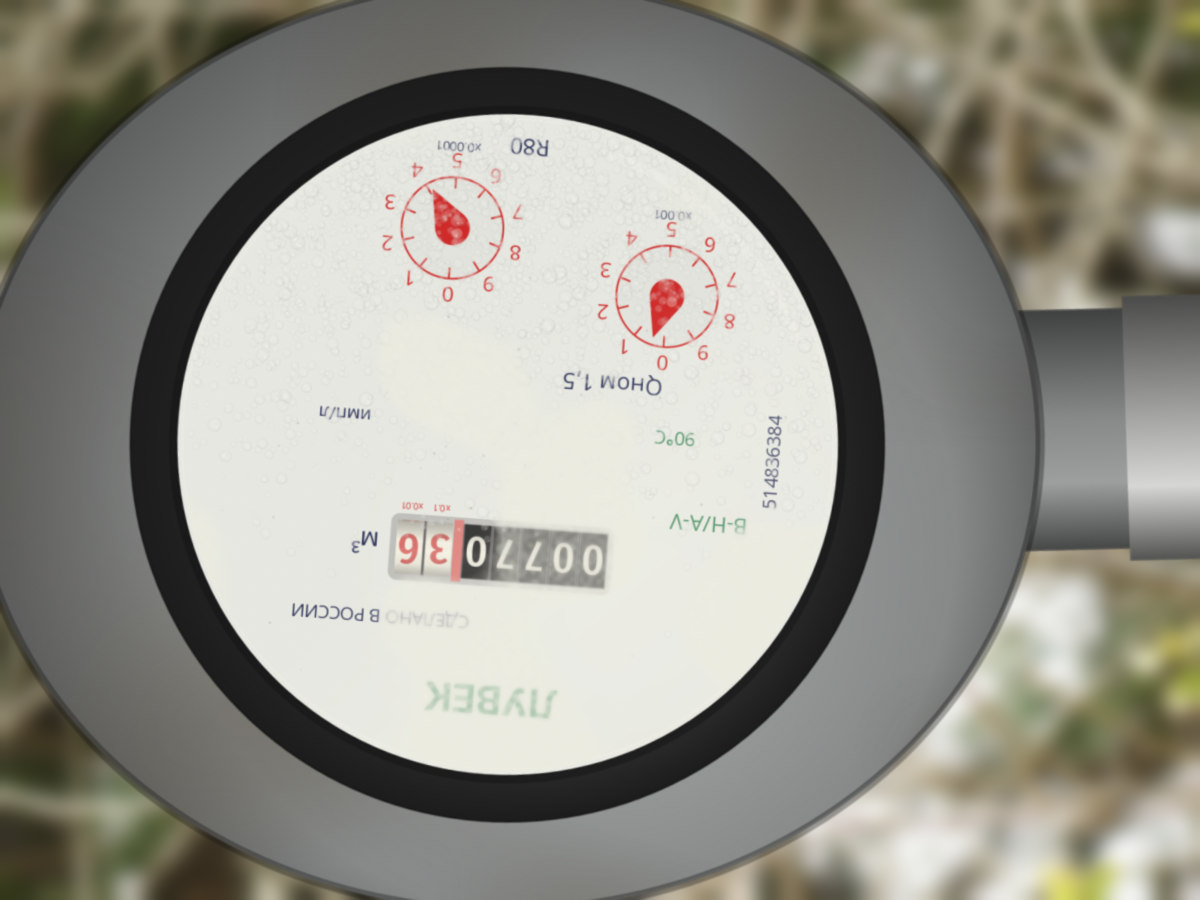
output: **770.3604** m³
